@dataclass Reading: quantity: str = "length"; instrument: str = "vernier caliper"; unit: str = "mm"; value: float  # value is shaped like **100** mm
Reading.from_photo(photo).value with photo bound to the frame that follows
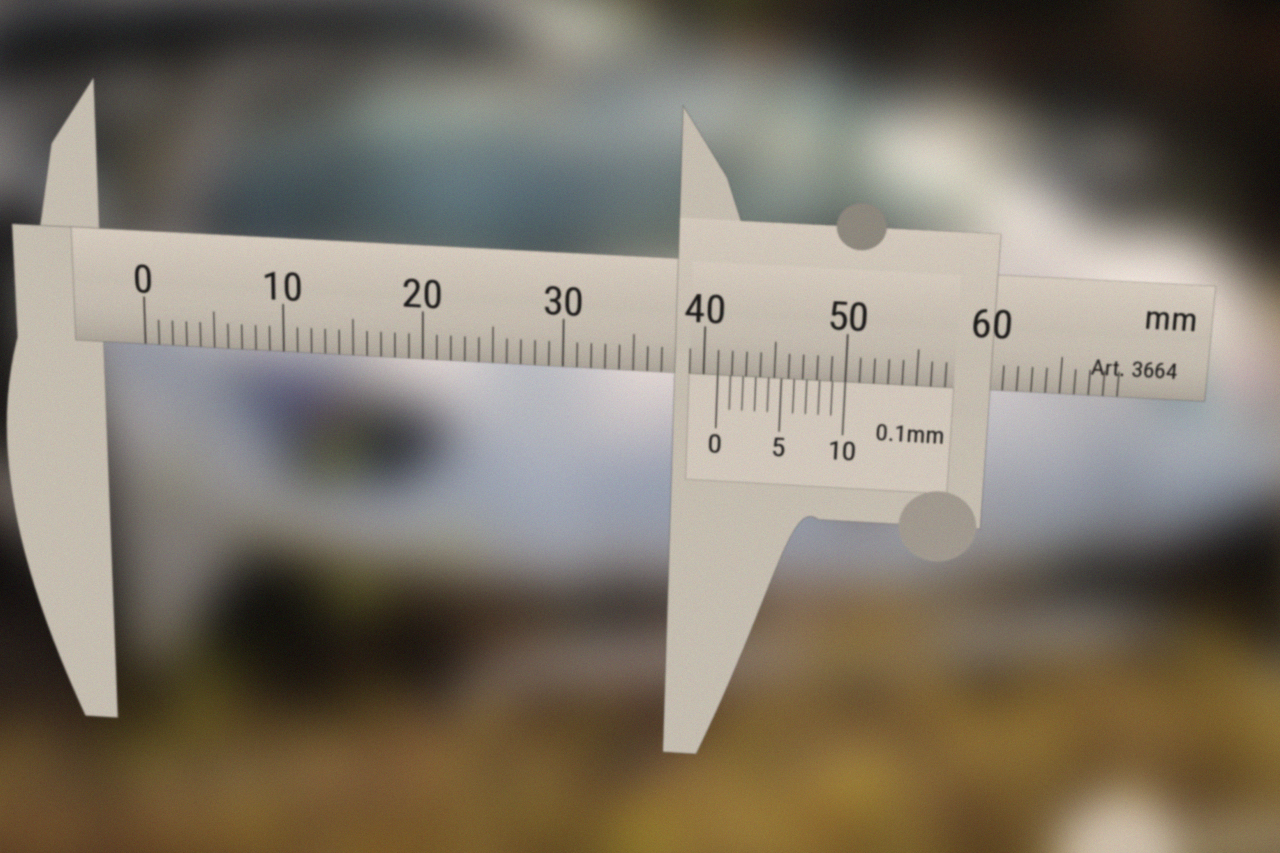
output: **41.0** mm
